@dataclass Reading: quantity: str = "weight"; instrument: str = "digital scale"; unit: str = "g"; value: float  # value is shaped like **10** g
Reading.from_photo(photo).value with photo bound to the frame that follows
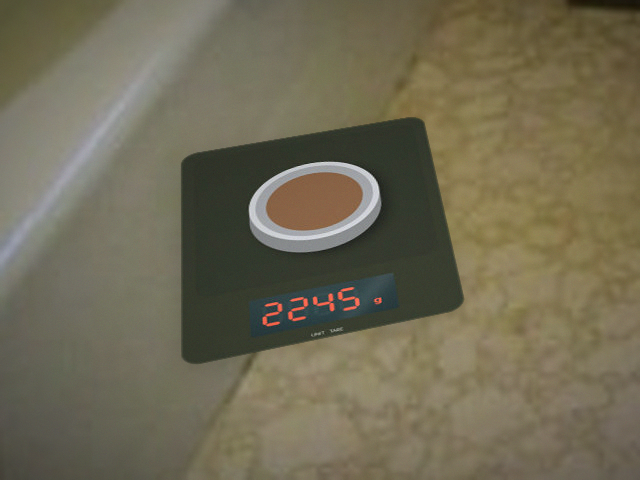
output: **2245** g
